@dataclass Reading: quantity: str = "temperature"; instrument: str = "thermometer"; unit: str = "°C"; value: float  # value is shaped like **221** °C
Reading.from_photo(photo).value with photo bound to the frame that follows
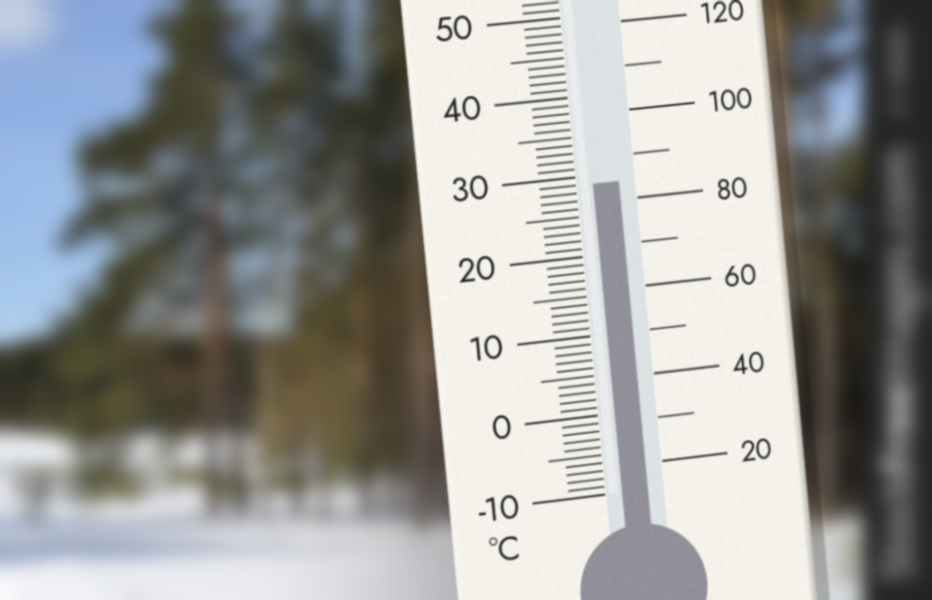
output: **29** °C
